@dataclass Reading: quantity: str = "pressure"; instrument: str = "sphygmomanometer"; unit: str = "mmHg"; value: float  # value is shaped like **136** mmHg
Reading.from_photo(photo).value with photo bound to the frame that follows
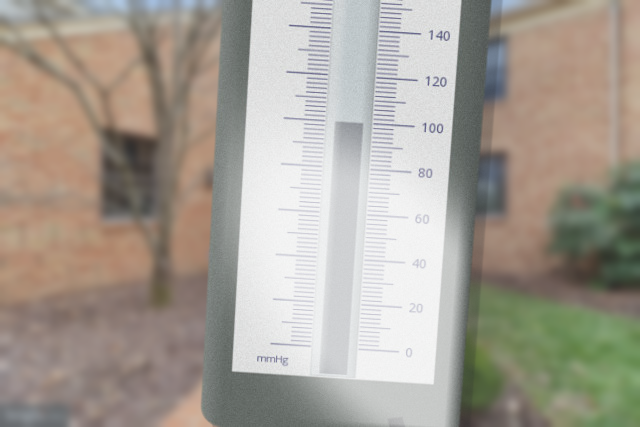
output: **100** mmHg
